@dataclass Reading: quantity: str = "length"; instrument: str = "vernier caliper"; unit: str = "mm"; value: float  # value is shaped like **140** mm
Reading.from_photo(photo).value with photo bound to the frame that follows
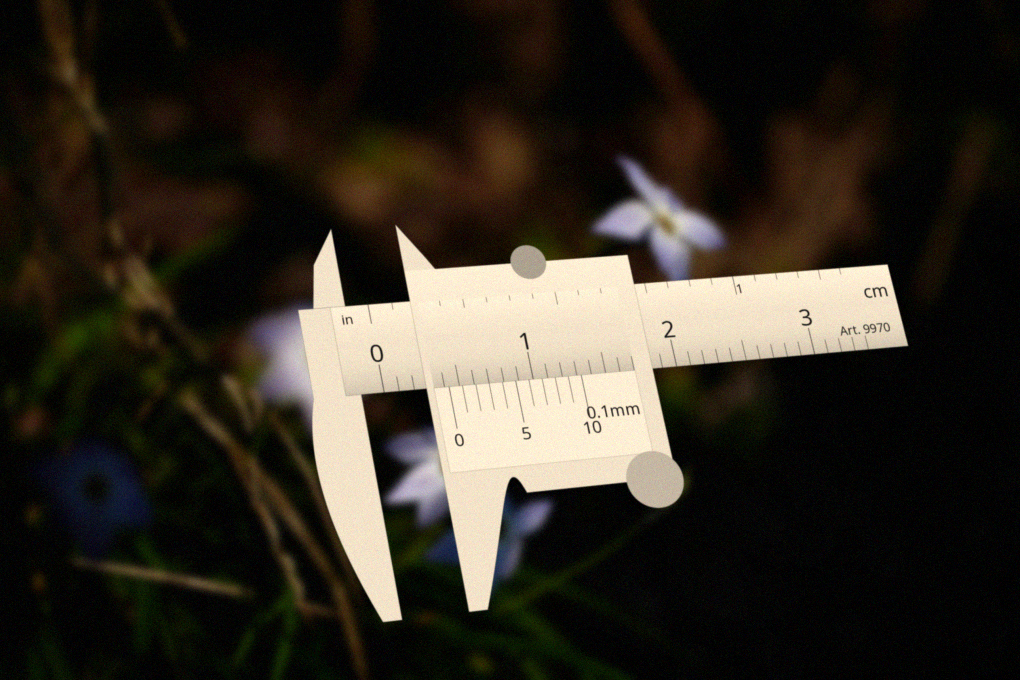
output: **4.3** mm
